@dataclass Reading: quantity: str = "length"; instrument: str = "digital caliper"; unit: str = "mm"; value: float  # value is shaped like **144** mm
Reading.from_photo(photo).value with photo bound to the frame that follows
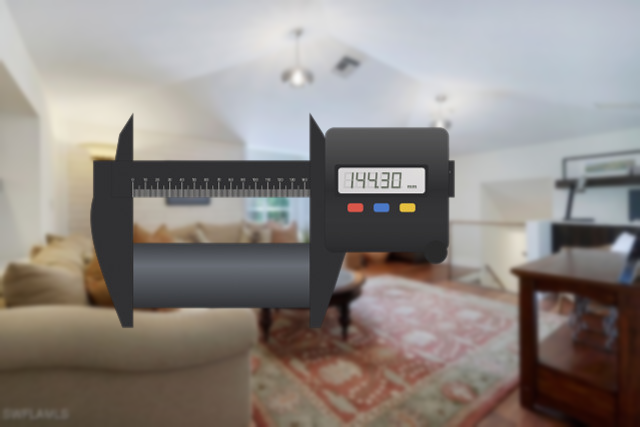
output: **144.30** mm
